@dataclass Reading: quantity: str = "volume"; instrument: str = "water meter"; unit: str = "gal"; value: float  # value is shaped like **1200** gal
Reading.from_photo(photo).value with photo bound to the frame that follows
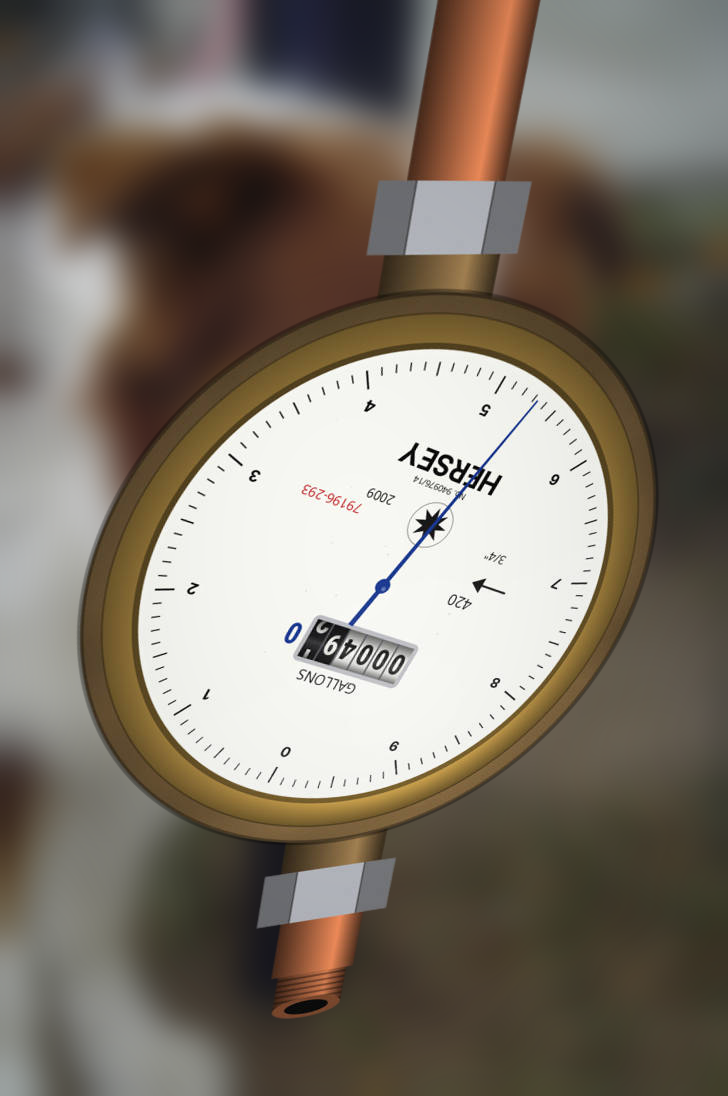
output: **4915.3** gal
